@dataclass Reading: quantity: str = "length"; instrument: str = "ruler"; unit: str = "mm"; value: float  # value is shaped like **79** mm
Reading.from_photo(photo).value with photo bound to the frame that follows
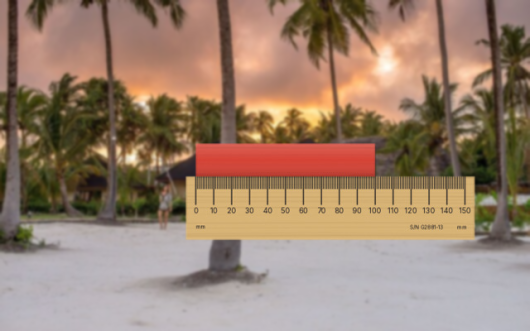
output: **100** mm
